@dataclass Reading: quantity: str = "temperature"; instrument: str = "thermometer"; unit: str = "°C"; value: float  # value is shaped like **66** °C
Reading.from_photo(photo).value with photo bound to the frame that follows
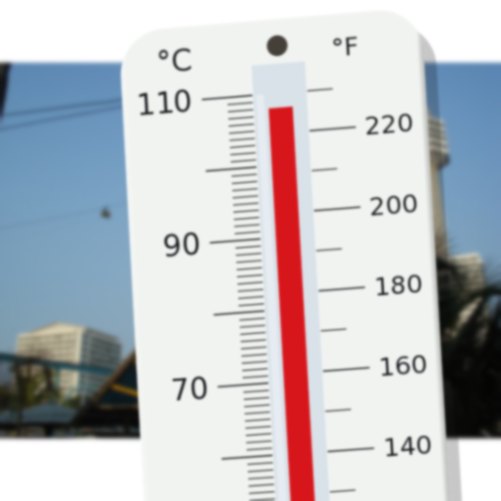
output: **108** °C
